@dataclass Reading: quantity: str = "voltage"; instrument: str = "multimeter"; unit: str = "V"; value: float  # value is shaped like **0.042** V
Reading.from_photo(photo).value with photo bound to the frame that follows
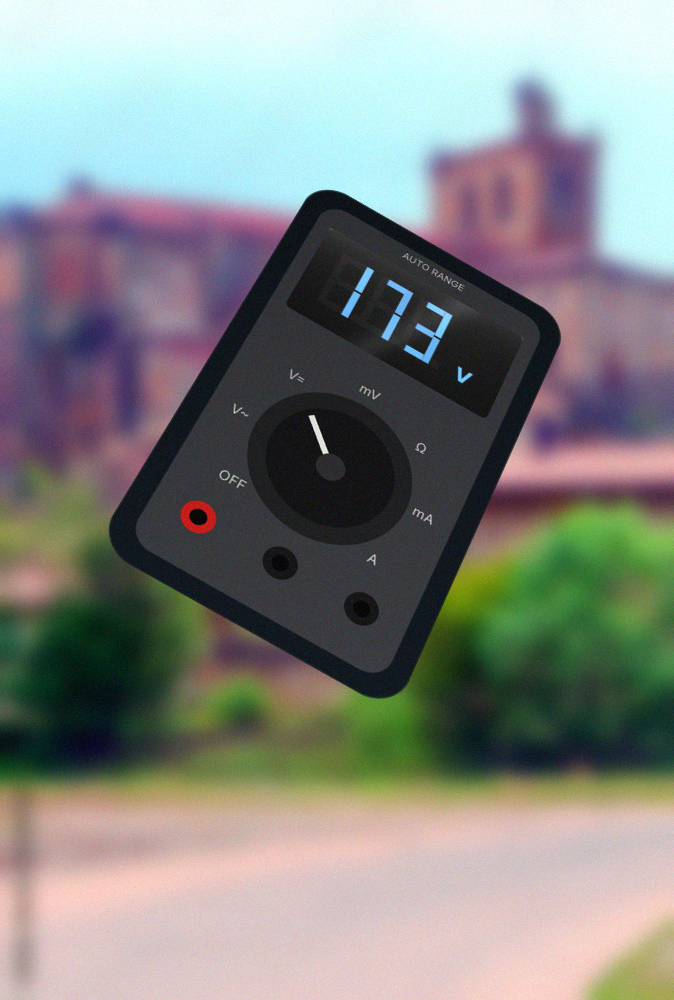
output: **173** V
